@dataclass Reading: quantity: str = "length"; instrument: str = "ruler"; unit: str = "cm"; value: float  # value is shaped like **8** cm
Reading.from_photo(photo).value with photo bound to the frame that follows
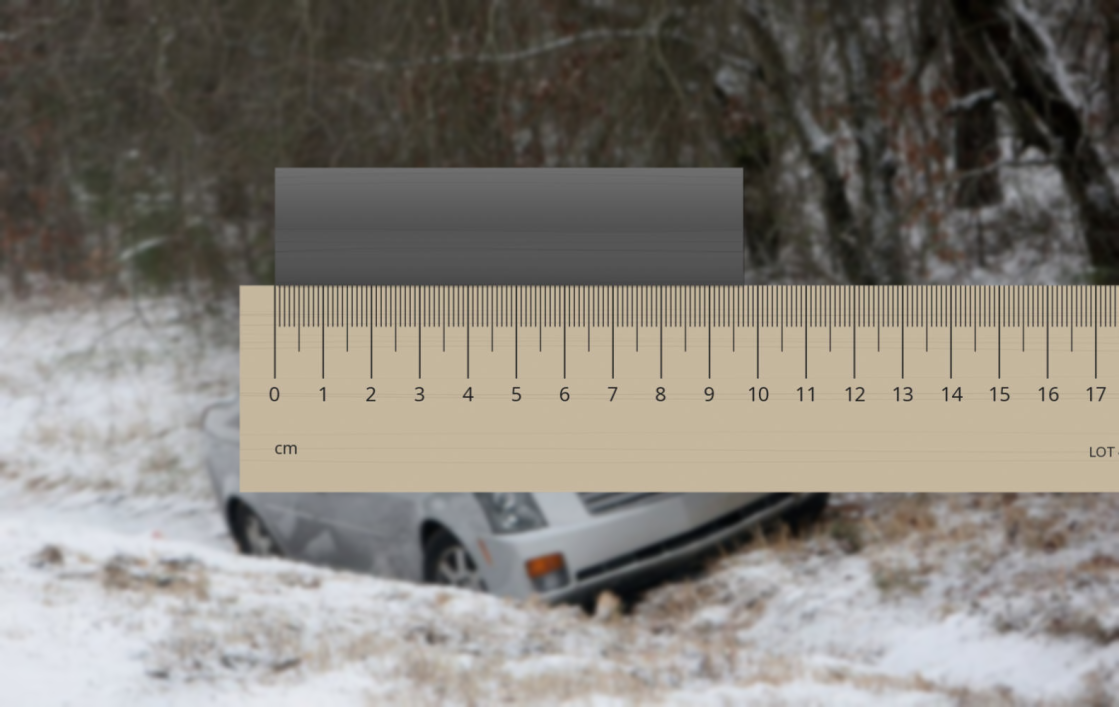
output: **9.7** cm
